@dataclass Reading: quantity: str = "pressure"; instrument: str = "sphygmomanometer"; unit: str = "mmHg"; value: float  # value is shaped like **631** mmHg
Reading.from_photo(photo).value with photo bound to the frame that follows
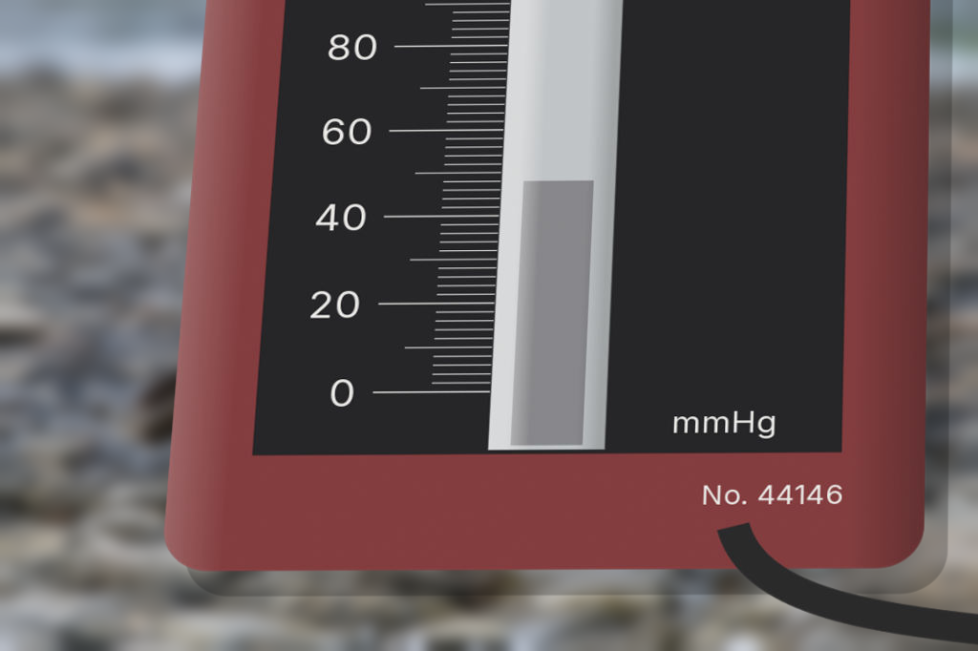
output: **48** mmHg
